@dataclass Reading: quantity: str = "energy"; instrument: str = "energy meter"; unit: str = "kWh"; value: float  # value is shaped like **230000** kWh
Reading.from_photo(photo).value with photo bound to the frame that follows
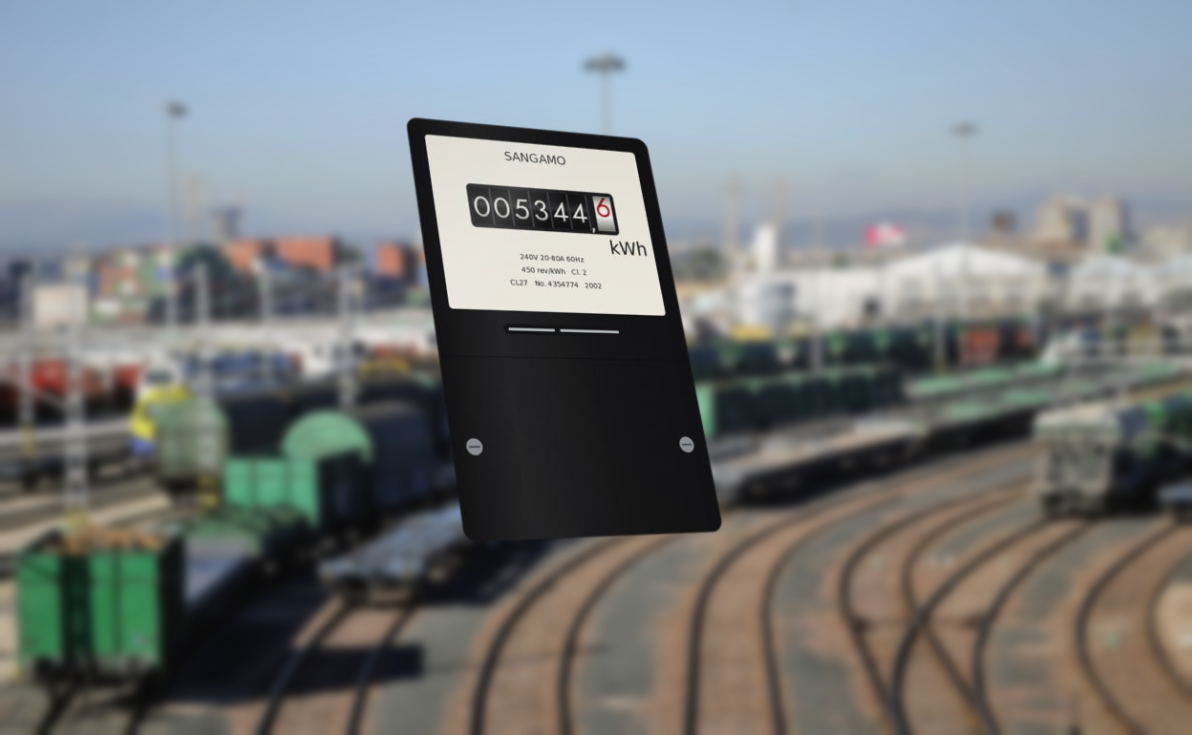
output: **5344.6** kWh
